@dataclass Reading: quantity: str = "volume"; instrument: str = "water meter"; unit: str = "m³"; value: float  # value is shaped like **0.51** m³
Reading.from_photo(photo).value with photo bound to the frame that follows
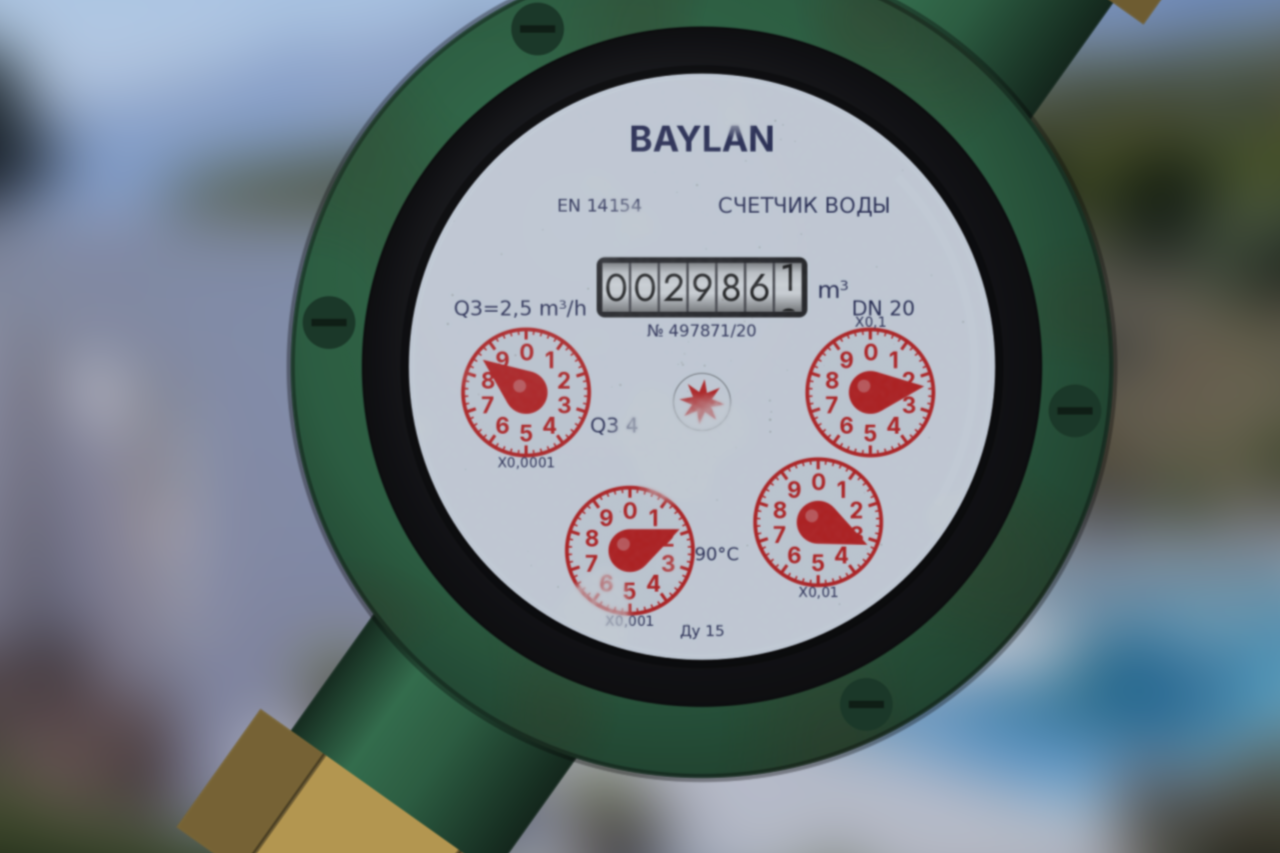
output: **29861.2318** m³
